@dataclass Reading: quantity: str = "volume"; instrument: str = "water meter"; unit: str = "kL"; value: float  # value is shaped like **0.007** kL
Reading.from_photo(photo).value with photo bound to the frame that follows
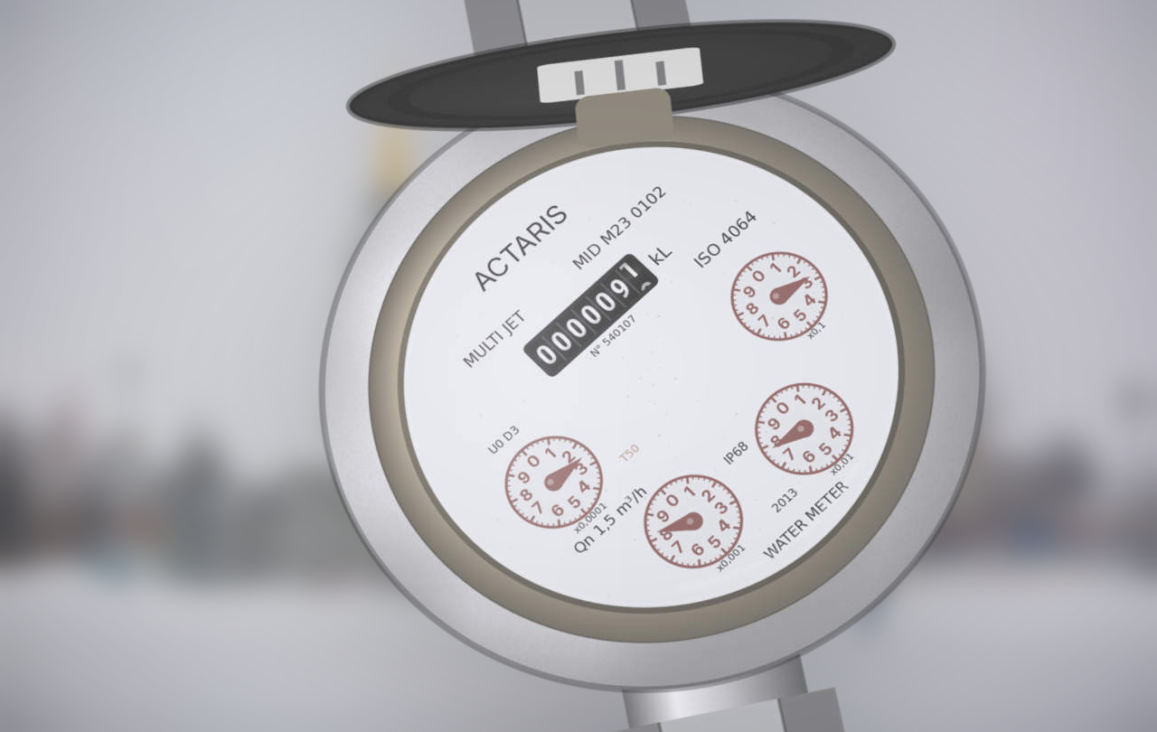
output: **91.2782** kL
